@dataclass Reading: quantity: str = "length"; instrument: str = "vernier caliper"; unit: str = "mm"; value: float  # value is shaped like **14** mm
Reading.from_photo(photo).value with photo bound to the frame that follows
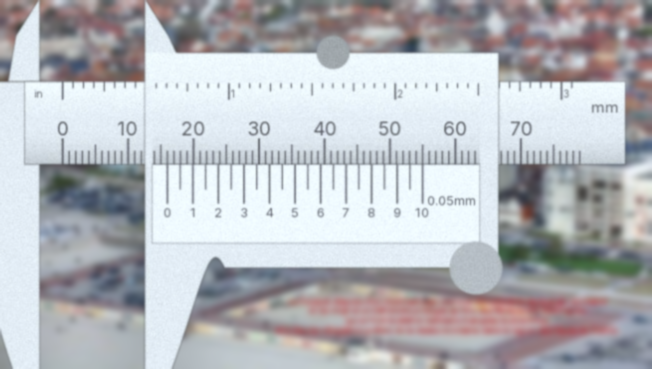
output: **16.0** mm
